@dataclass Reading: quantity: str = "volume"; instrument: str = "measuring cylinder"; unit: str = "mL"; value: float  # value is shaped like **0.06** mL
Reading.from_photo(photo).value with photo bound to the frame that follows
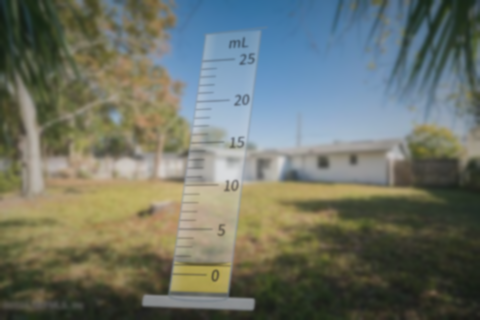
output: **1** mL
